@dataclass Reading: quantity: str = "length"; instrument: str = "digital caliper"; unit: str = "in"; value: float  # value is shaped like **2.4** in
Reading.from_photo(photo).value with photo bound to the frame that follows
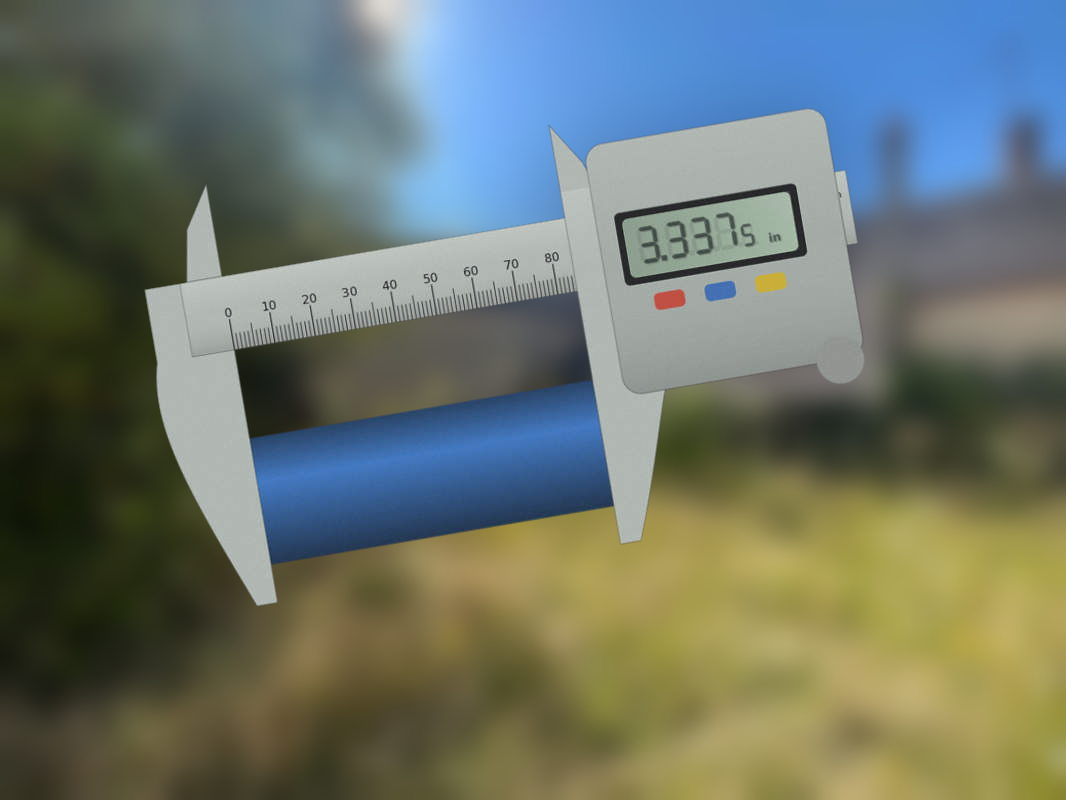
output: **3.3375** in
